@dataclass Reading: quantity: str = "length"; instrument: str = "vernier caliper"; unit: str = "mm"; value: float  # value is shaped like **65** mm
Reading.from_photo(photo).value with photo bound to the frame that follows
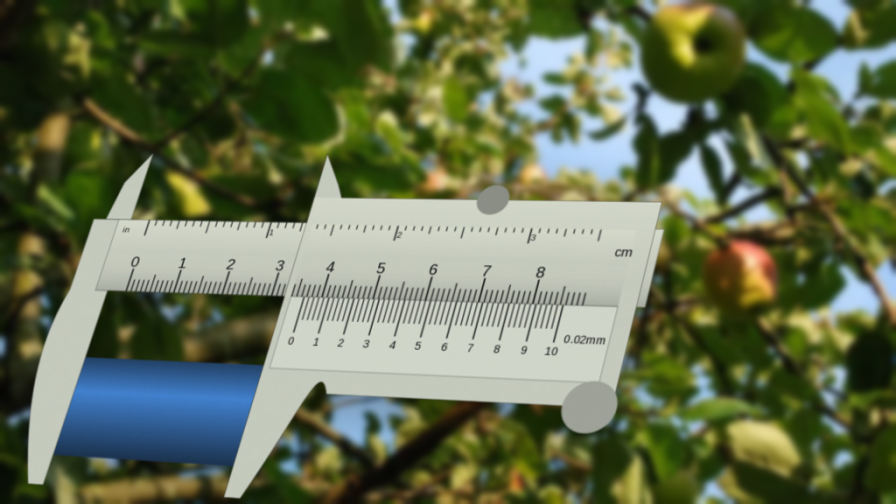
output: **36.5** mm
